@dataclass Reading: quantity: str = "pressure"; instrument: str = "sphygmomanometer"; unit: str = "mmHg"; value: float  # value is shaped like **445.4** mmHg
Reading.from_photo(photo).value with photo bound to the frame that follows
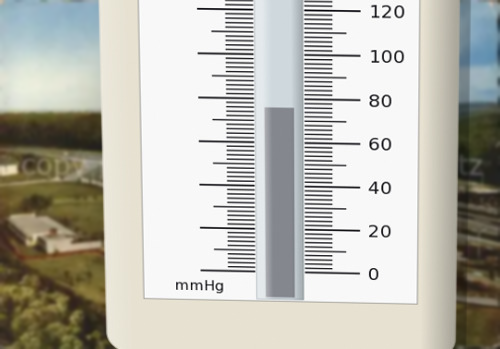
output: **76** mmHg
